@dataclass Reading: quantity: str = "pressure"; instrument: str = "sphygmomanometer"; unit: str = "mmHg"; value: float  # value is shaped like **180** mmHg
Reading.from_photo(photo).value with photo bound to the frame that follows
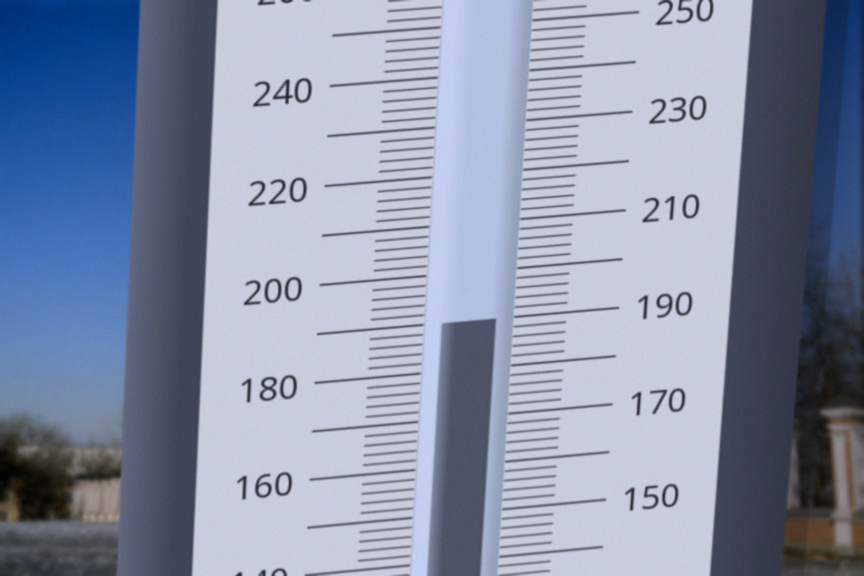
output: **190** mmHg
